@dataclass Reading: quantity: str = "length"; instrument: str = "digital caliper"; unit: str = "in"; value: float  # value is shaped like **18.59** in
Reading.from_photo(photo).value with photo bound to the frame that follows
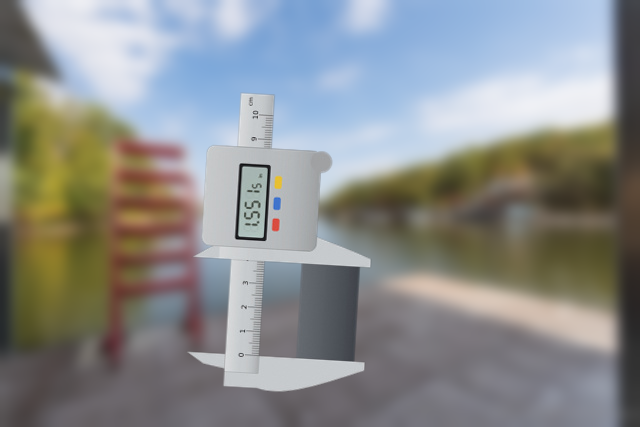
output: **1.5515** in
